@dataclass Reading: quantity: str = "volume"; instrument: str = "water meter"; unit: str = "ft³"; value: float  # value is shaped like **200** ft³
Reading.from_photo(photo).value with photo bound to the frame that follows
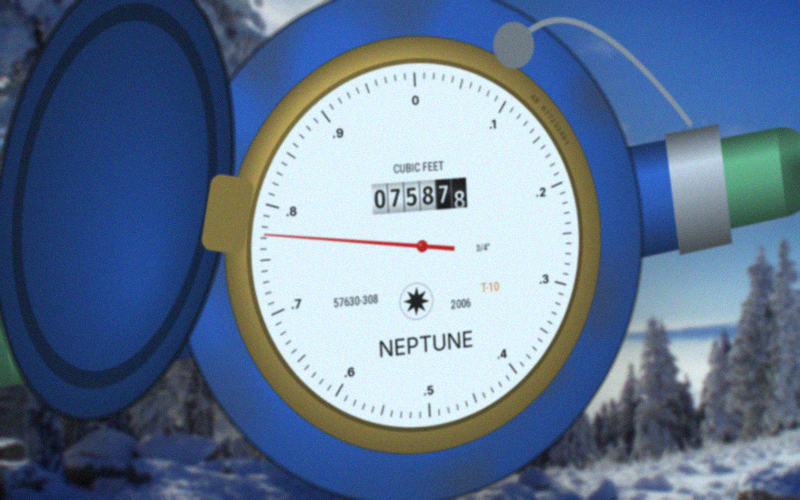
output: **75877.77** ft³
